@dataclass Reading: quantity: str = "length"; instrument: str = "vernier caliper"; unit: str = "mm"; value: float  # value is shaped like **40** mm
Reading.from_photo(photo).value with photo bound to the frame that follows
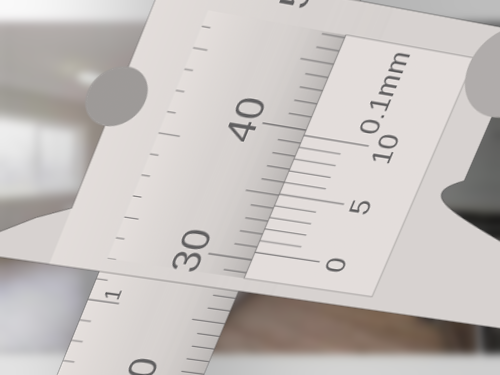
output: **30.6** mm
